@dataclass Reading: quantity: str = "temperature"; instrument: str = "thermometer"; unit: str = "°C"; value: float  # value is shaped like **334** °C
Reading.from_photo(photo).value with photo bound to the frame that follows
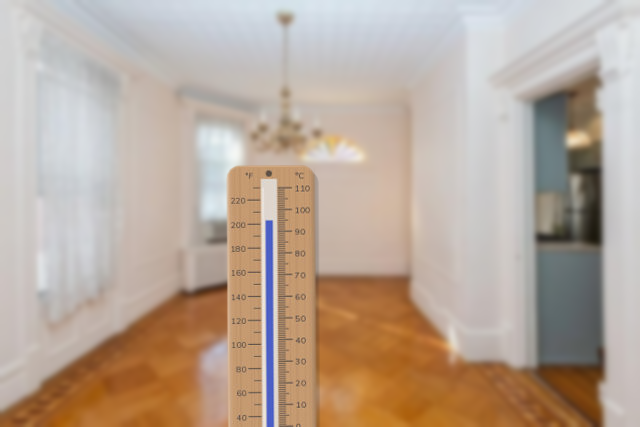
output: **95** °C
